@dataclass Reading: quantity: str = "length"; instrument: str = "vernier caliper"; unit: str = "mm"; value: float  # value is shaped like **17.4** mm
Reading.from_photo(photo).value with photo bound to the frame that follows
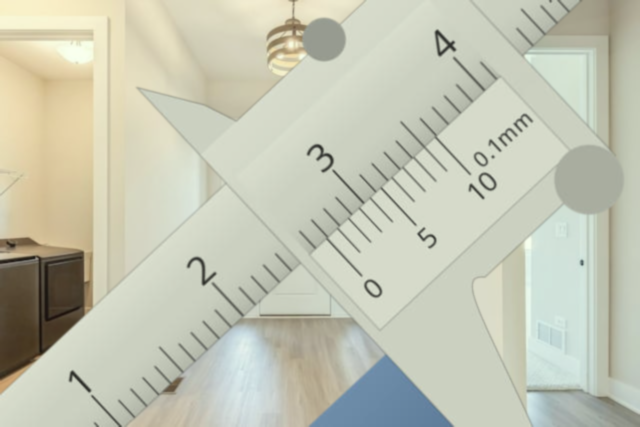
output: **26.9** mm
